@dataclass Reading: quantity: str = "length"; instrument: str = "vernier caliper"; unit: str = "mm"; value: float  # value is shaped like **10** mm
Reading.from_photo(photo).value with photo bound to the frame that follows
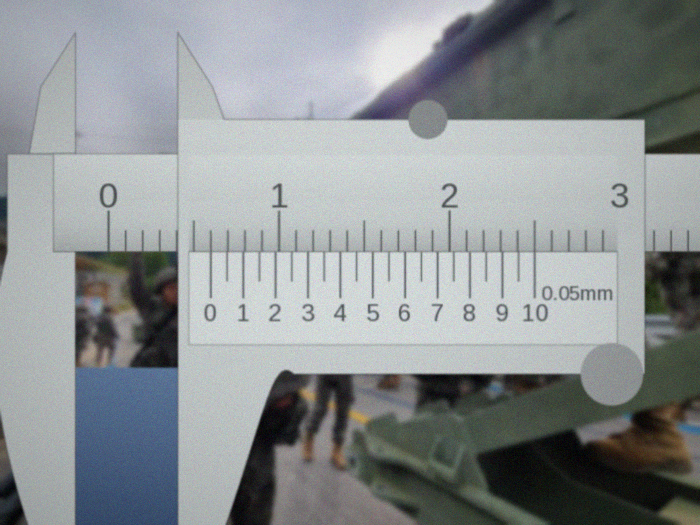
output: **6.0** mm
